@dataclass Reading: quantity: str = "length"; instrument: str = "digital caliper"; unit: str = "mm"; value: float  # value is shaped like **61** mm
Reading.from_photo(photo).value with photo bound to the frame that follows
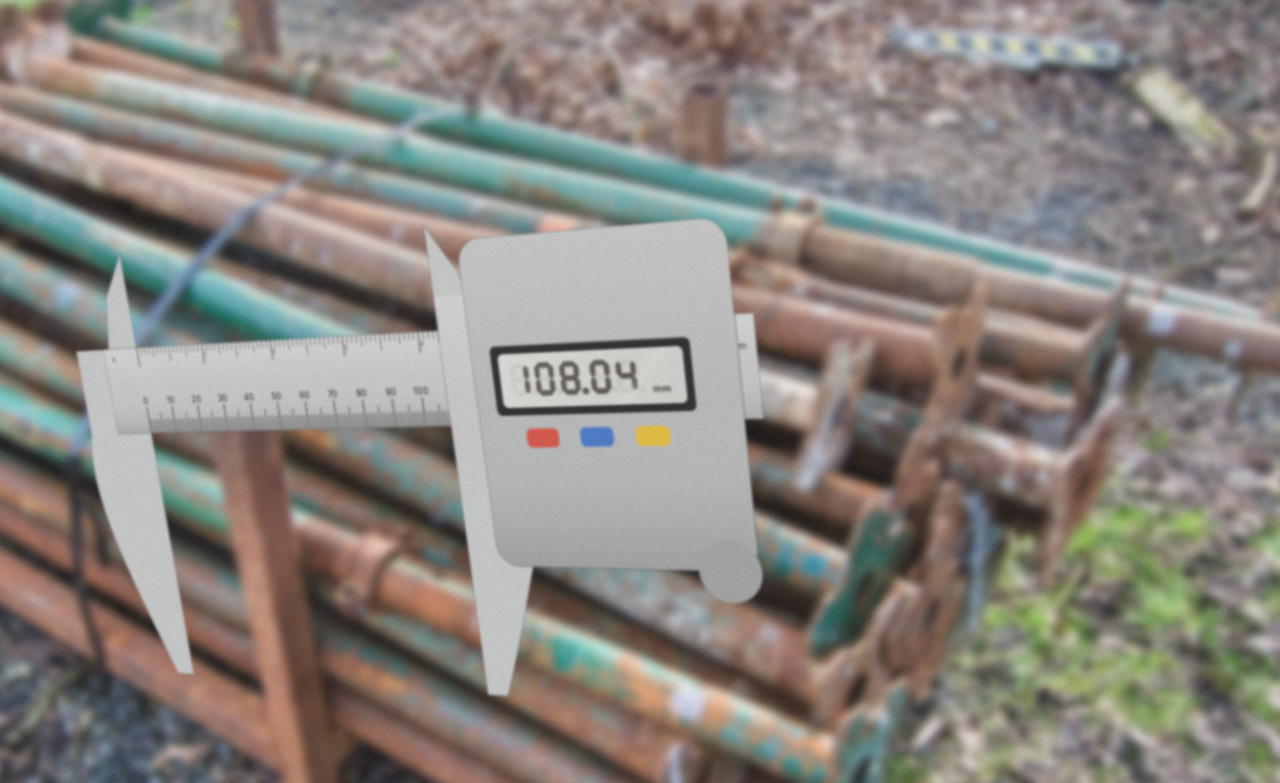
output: **108.04** mm
